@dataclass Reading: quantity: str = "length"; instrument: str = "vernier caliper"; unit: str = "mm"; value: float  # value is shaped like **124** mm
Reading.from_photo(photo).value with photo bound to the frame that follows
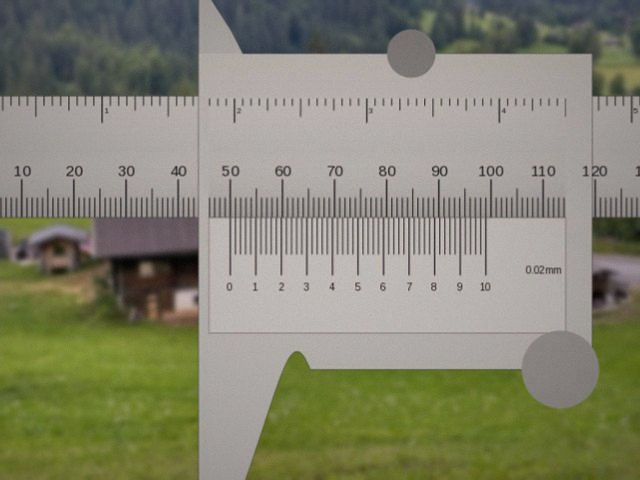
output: **50.0** mm
